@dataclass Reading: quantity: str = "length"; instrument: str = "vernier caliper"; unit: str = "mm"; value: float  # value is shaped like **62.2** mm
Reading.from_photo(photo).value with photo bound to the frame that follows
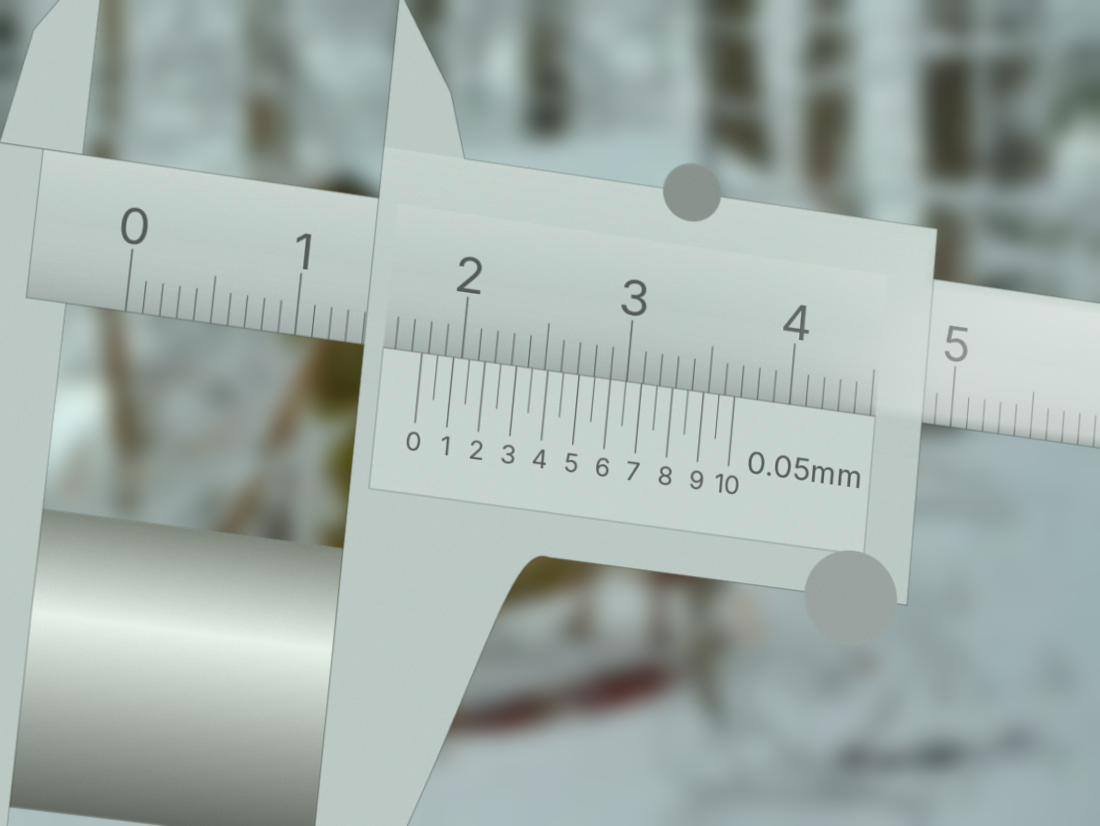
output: **17.6** mm
